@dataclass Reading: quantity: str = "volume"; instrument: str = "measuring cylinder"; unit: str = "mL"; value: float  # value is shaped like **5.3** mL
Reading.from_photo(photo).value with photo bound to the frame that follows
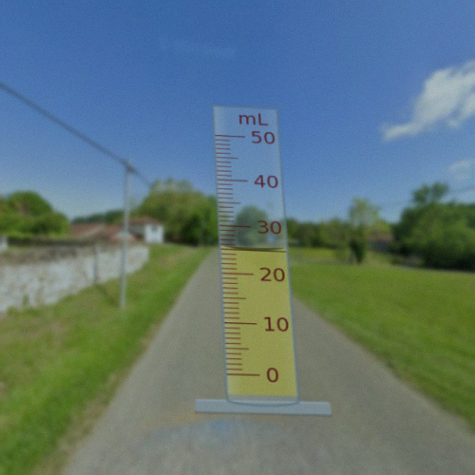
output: **25** mL
